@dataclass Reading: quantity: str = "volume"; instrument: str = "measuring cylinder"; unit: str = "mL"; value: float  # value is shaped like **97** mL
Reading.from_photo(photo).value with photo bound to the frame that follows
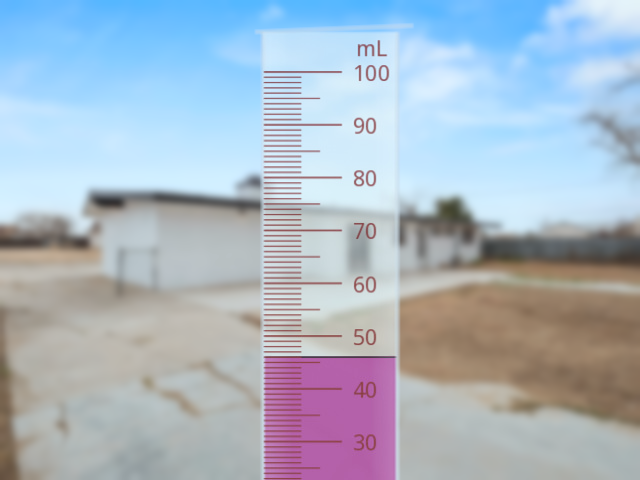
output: **46** mL
